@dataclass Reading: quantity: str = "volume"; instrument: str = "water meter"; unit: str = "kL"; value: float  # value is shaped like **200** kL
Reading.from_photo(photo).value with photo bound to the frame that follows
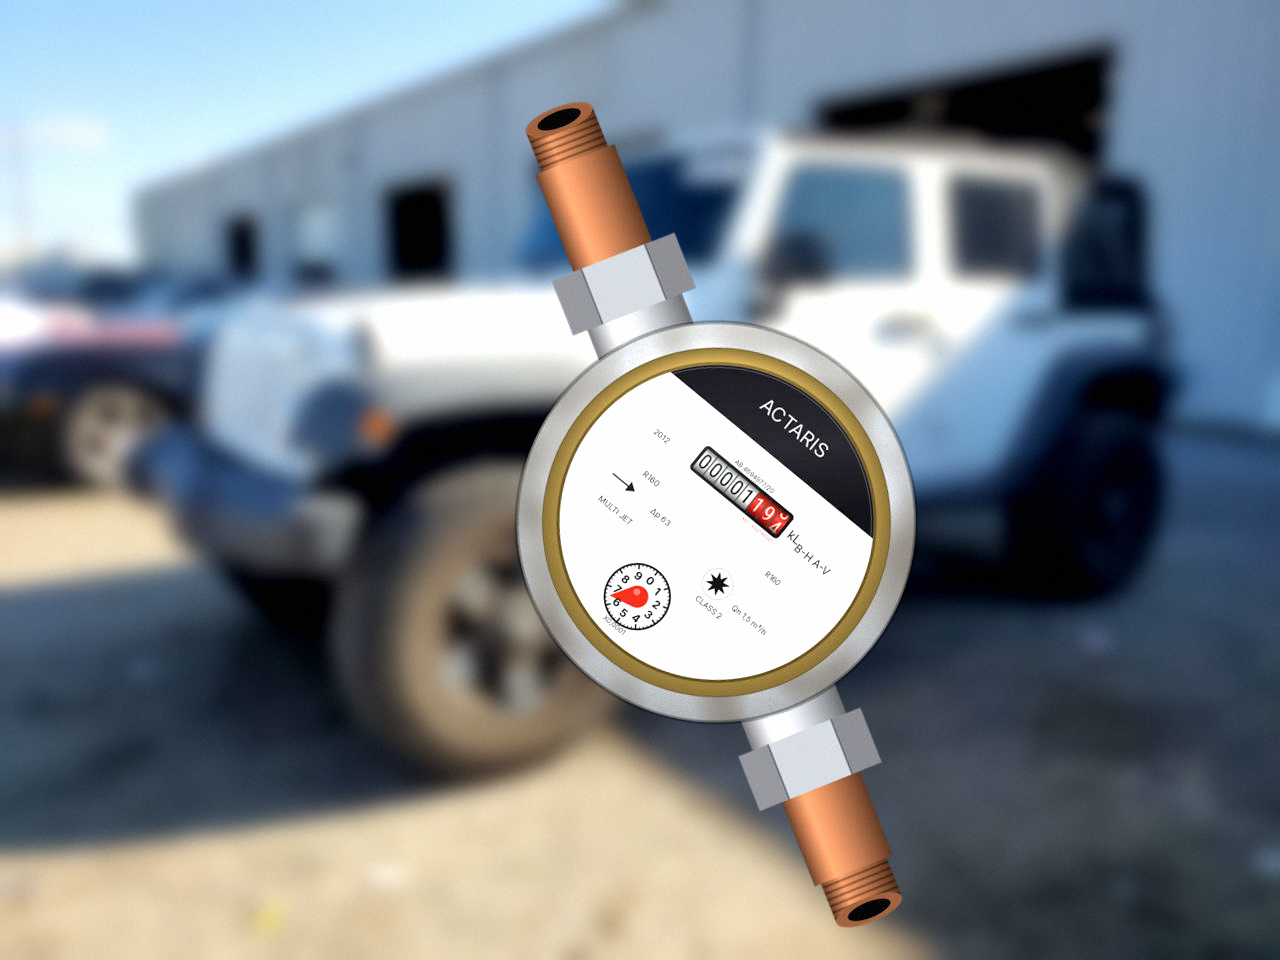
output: **1.1936** kL
